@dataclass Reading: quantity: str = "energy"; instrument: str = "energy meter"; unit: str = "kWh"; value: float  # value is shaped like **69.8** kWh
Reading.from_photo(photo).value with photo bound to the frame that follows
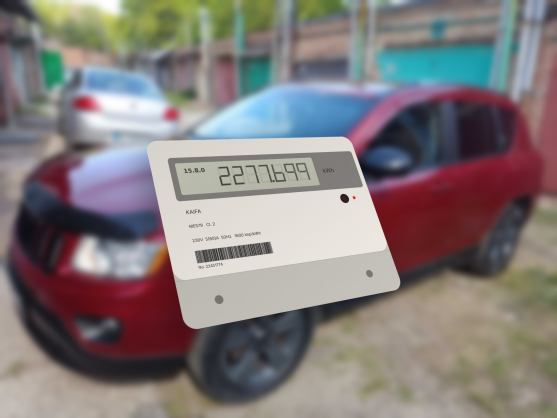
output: **2277.699** kWh
